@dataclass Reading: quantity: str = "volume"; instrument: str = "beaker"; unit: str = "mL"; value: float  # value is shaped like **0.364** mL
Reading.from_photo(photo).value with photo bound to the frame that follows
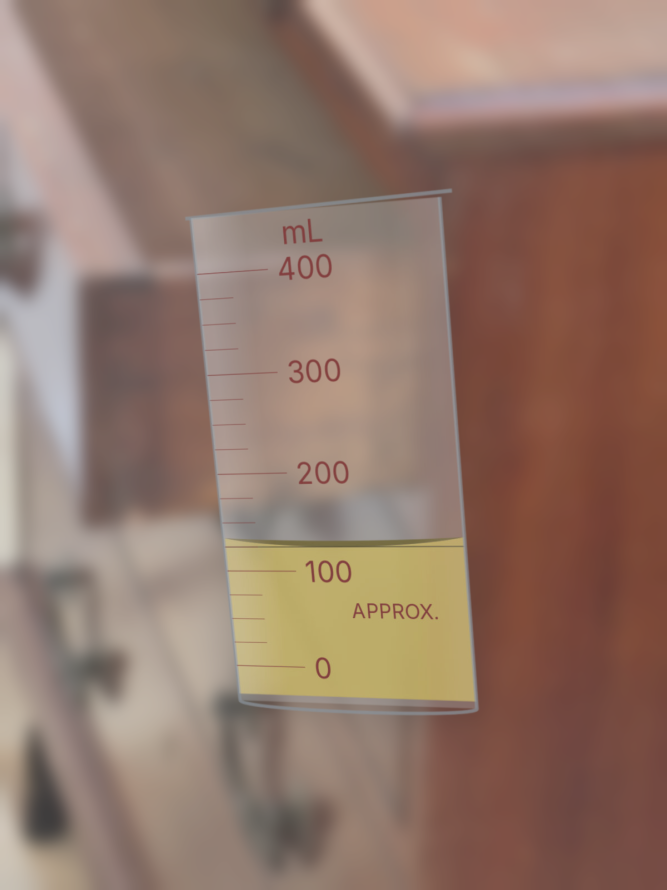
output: **125** mL
